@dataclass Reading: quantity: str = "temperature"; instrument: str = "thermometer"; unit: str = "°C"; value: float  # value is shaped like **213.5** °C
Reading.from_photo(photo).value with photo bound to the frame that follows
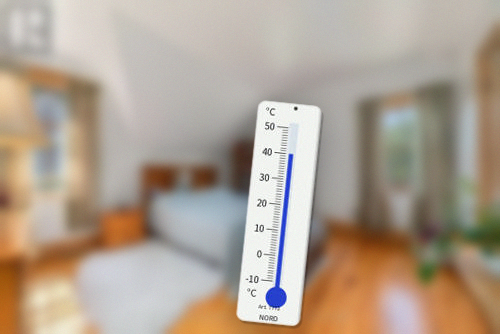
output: **40** °C
